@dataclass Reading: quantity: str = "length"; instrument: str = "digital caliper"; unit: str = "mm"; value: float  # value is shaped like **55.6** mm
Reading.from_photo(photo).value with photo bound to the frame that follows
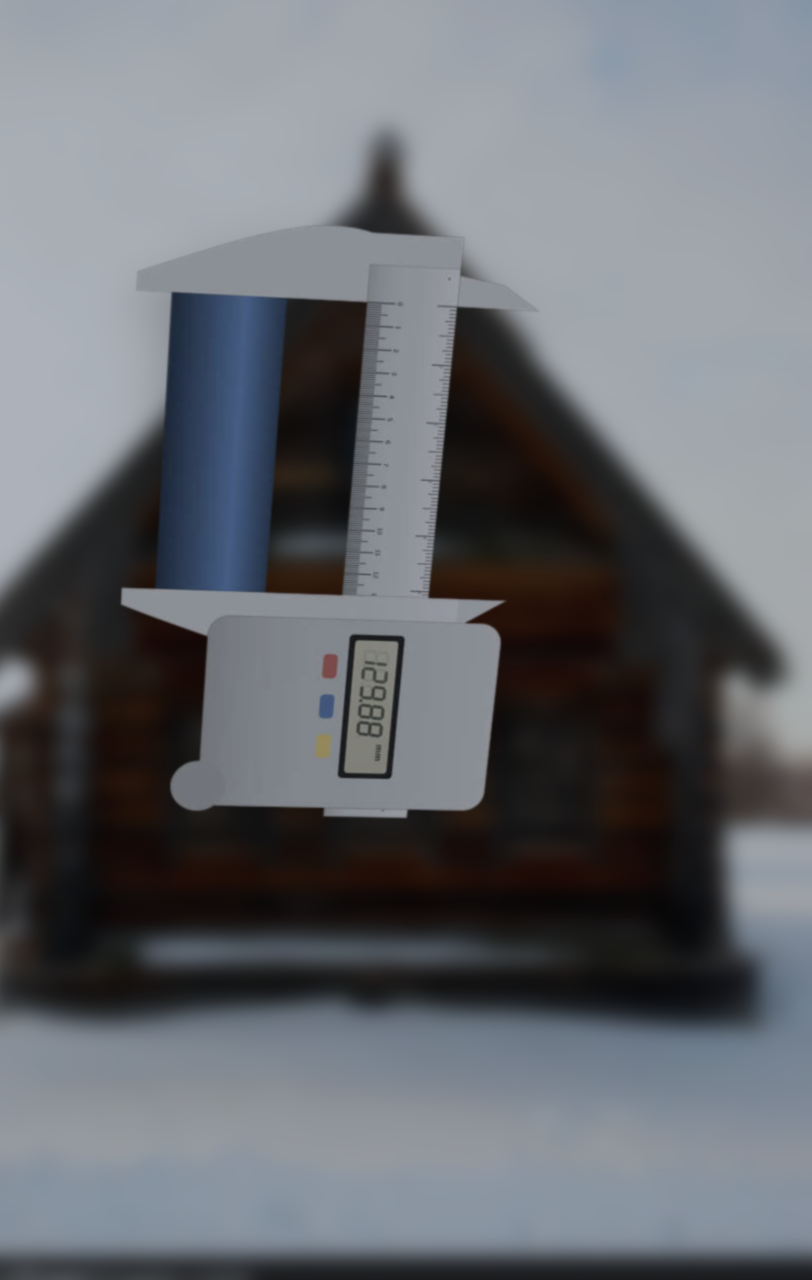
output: **129.88** mm
